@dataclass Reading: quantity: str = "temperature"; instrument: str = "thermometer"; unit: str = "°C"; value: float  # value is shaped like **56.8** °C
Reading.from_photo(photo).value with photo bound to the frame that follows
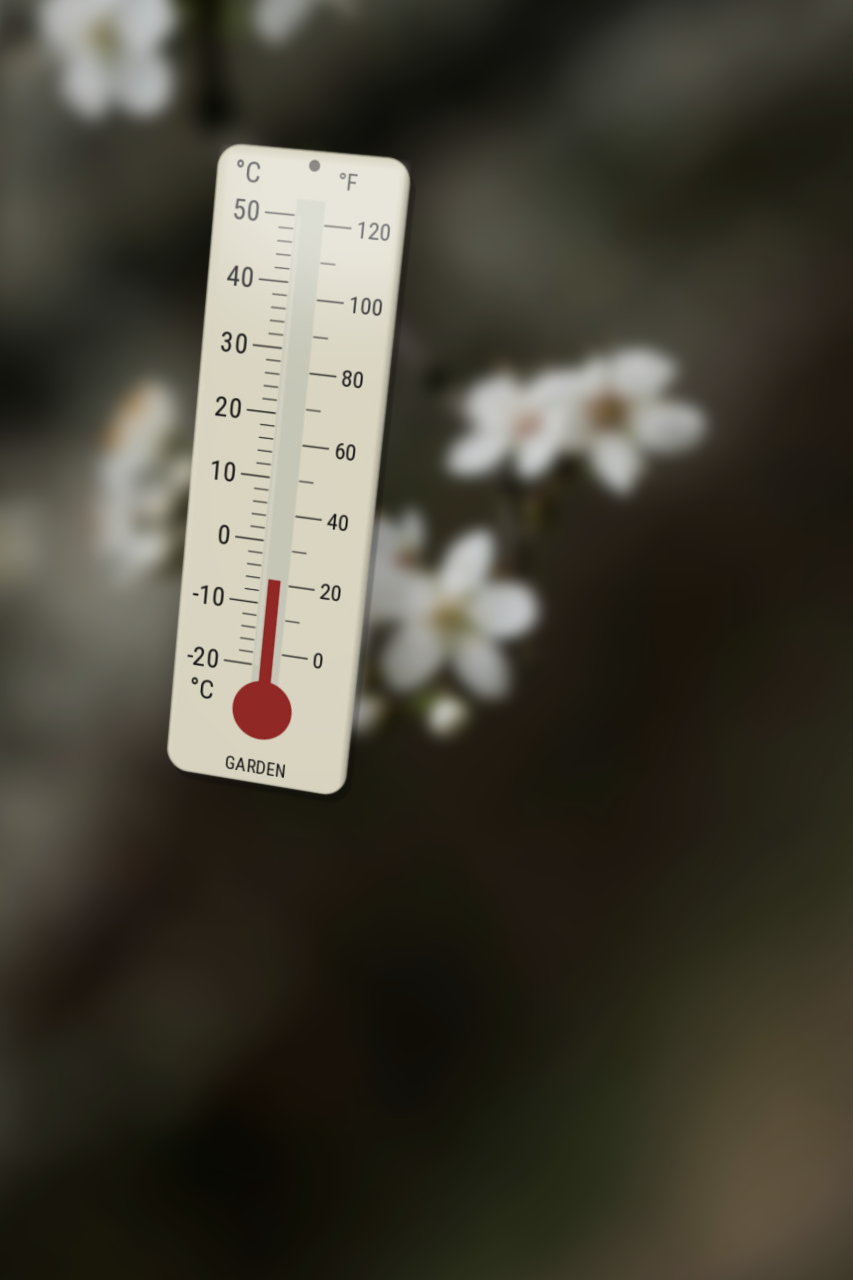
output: **-6** °C
